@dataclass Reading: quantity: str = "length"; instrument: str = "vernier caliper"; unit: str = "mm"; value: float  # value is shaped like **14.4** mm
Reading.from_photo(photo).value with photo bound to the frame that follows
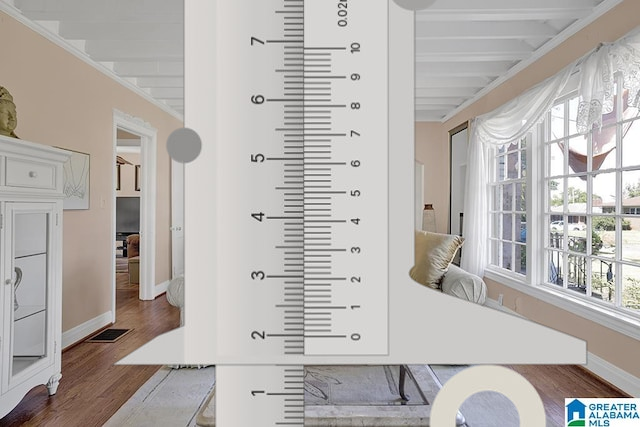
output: **19.8** mm
